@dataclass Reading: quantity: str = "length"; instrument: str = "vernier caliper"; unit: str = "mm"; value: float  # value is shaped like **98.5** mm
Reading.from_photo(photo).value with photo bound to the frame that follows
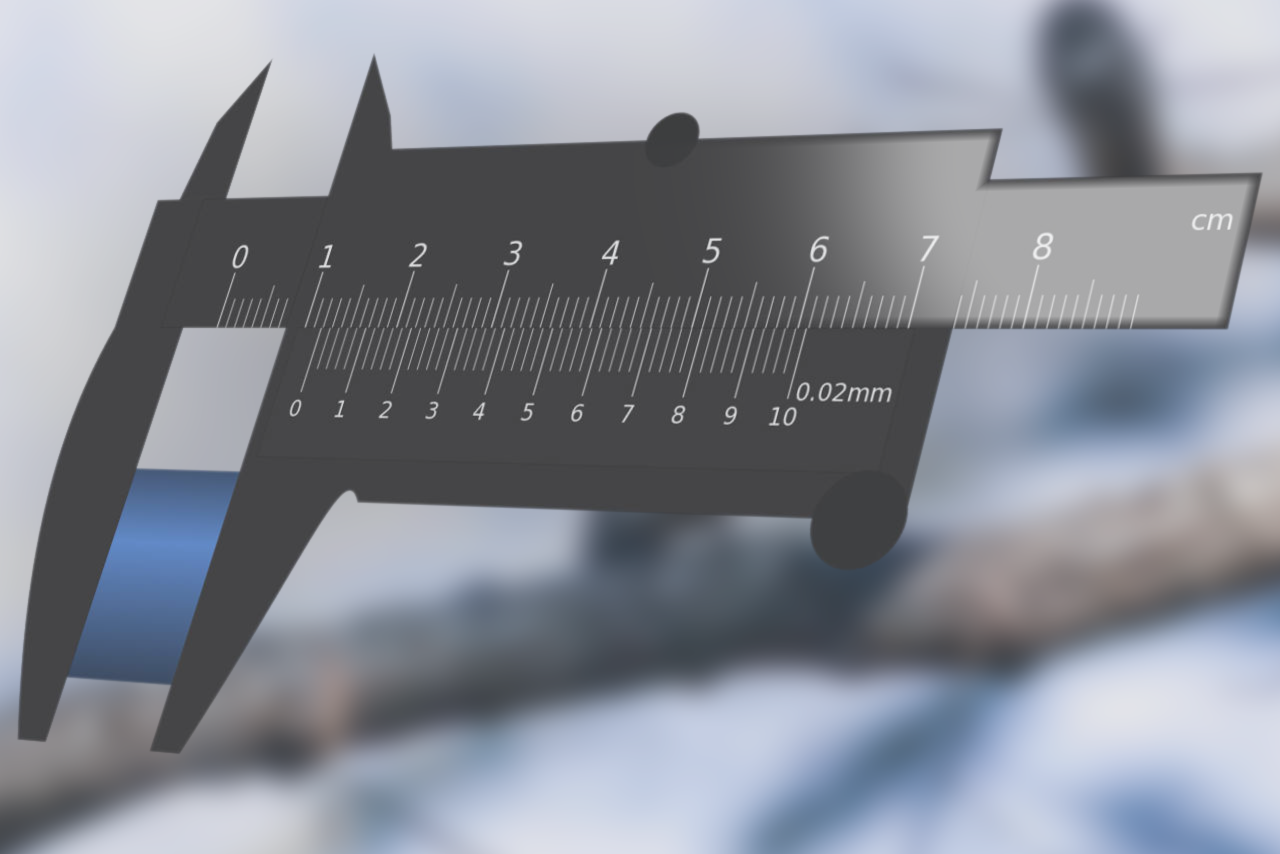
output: **11.8** mm
